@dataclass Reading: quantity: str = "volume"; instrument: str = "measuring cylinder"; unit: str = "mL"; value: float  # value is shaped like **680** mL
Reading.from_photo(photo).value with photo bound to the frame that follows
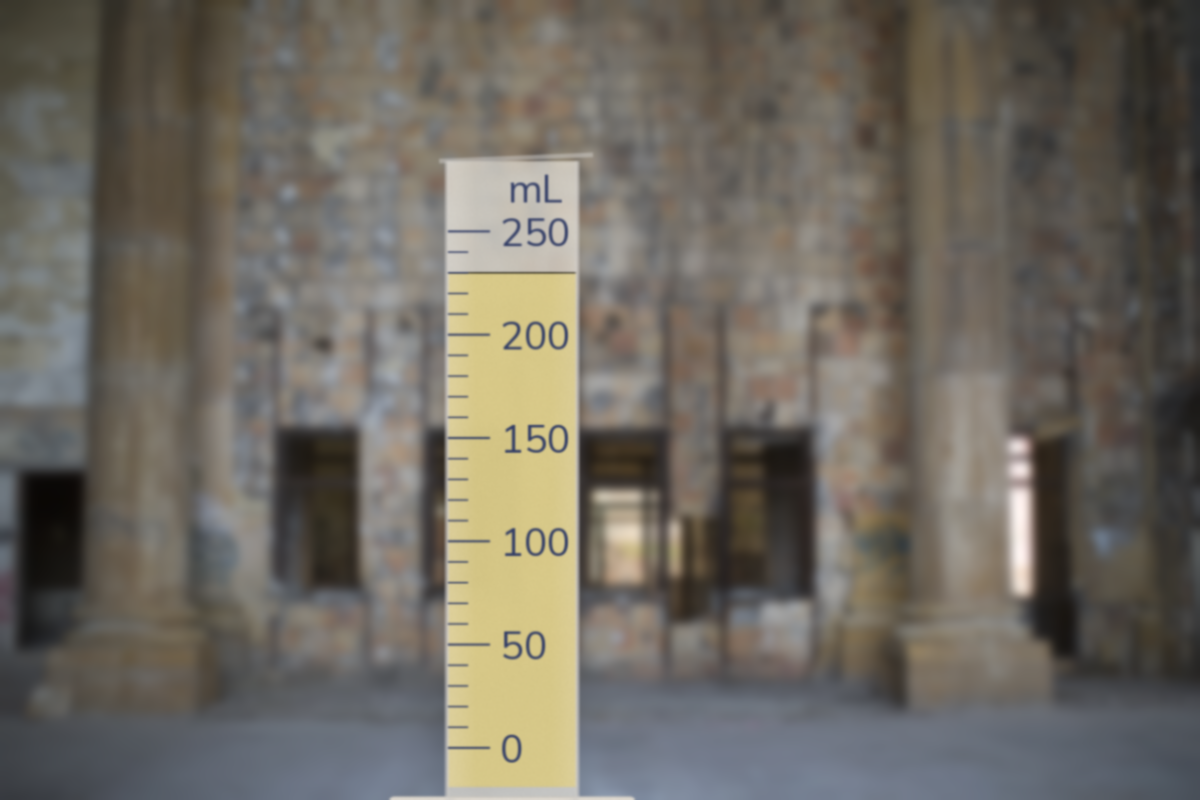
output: **230** mL
